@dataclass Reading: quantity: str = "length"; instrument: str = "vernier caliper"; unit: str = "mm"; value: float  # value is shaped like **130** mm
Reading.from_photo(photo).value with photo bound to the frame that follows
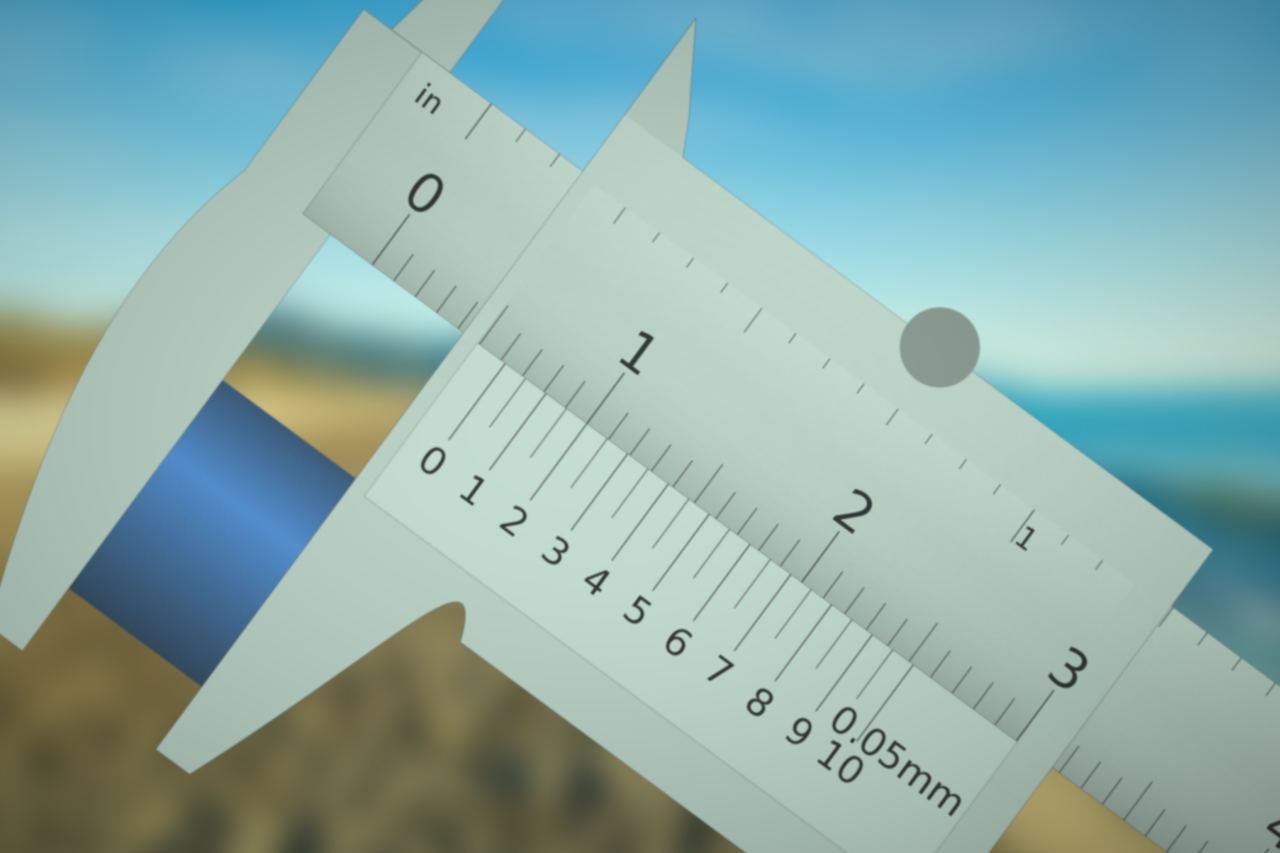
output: **6.2** mm
